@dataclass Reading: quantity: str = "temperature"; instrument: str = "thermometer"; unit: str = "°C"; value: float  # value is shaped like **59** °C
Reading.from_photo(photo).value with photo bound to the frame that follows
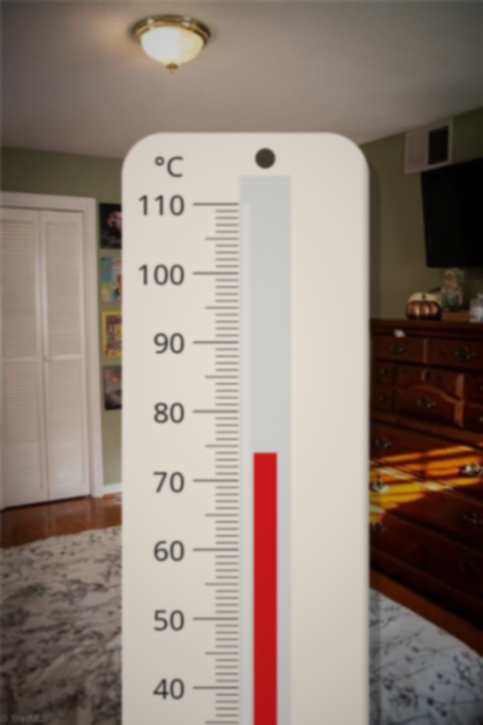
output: **74** °C
